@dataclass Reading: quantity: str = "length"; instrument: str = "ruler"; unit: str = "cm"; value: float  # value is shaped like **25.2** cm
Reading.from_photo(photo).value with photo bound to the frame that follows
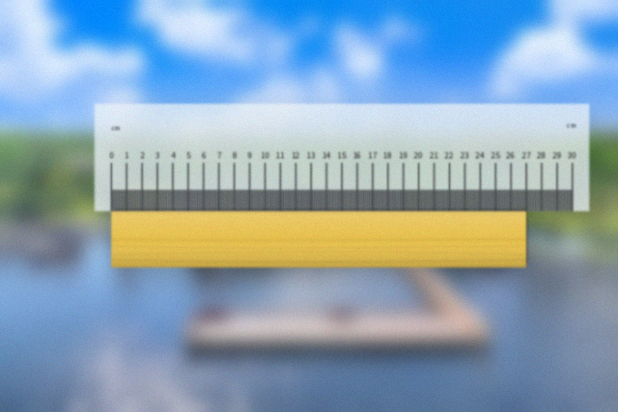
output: **27** cm
